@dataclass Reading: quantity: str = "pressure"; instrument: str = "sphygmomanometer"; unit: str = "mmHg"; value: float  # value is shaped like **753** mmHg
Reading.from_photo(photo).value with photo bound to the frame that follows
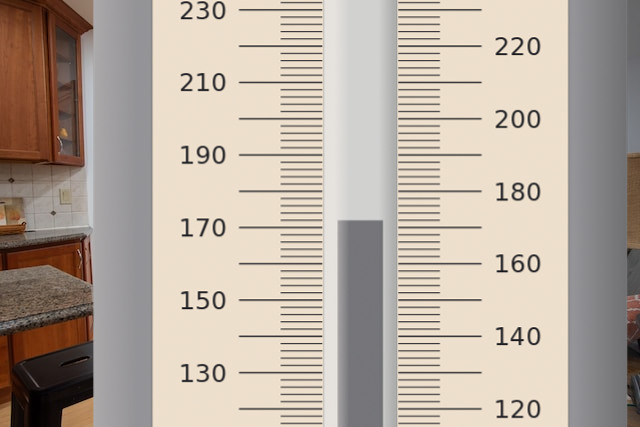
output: **172** mmHg
